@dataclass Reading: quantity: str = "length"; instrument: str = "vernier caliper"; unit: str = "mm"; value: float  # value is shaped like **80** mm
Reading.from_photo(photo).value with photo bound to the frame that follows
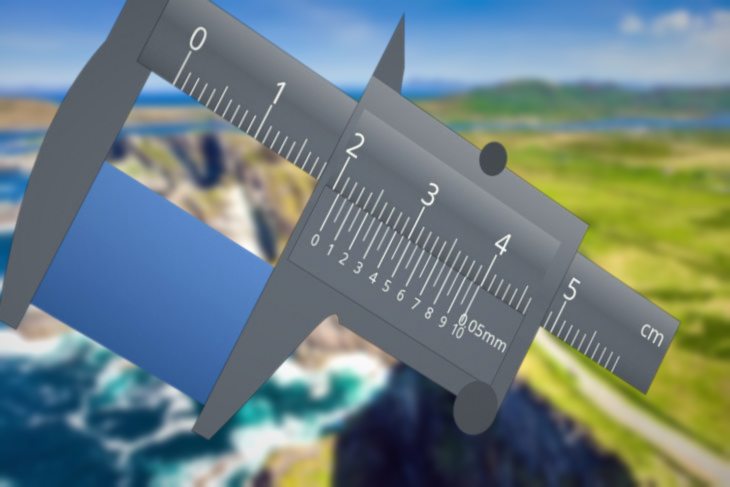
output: **20.8** mm
